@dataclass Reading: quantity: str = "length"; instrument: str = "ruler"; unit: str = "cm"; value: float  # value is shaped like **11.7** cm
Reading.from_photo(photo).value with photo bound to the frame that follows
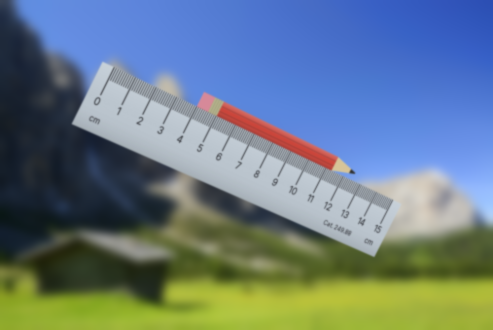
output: **8.5** cm
